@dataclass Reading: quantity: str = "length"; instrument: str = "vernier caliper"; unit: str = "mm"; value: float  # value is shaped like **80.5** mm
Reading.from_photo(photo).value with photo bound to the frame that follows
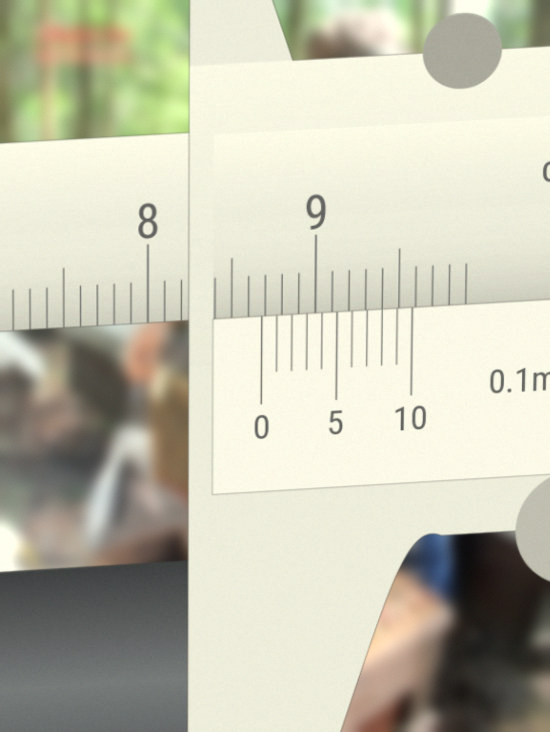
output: **86.8** mm
